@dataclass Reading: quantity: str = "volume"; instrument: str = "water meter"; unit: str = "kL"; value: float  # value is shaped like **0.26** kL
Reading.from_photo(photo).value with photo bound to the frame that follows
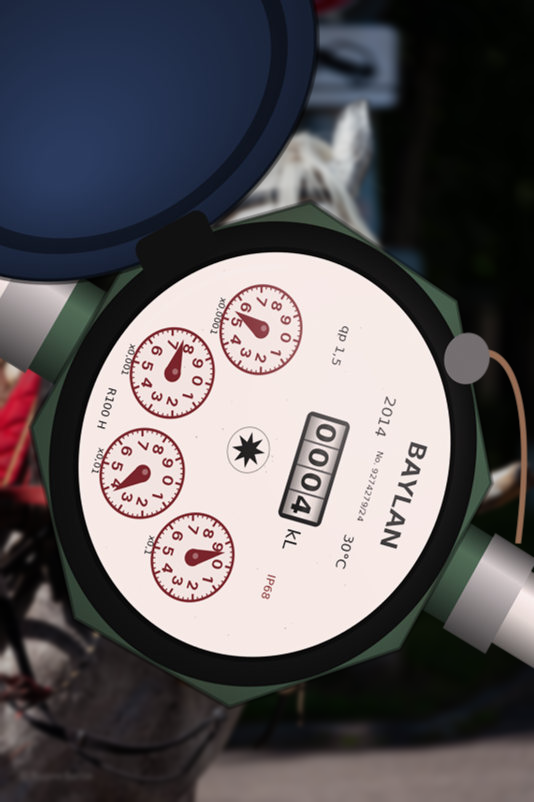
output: **3.9375** kL
